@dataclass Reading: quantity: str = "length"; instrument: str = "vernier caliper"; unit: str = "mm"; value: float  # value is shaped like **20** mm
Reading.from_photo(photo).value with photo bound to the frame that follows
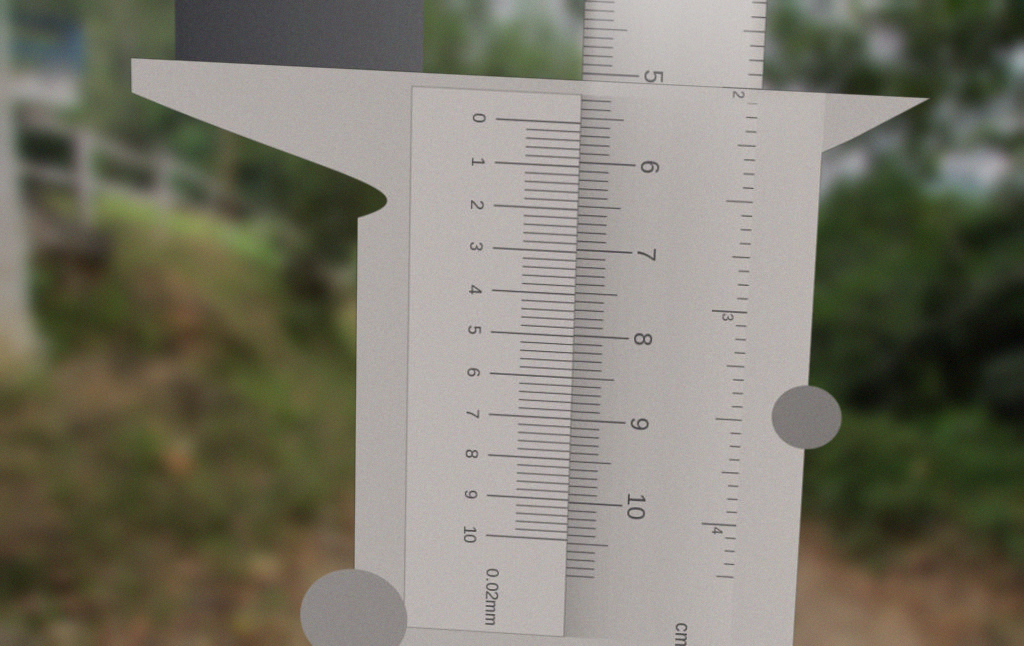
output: **55.6** mm
